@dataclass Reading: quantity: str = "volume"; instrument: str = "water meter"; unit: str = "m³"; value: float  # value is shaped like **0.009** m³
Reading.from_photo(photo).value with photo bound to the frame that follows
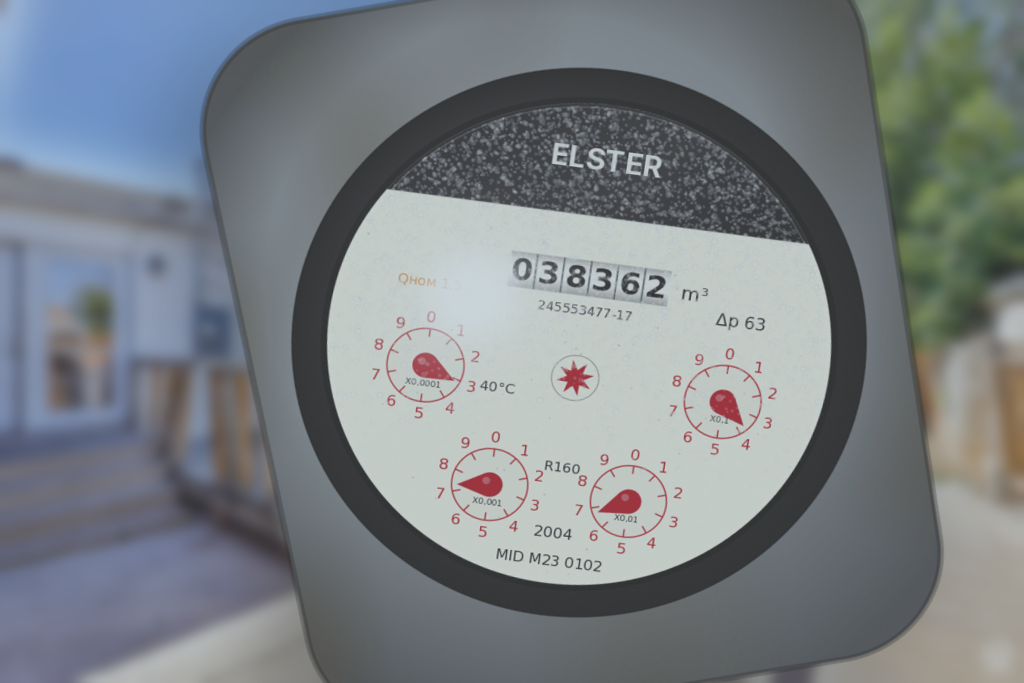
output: **38362.3673** m³
